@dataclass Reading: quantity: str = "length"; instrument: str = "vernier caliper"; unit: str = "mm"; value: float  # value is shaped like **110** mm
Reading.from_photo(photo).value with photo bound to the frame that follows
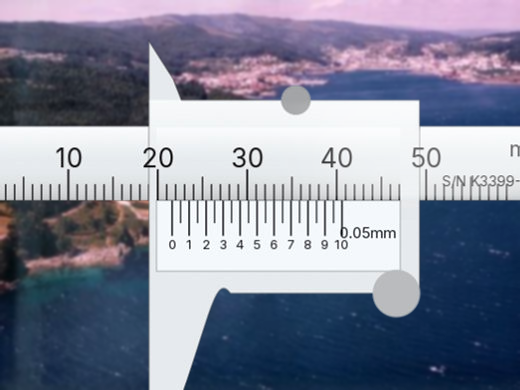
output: **21.6** mm
